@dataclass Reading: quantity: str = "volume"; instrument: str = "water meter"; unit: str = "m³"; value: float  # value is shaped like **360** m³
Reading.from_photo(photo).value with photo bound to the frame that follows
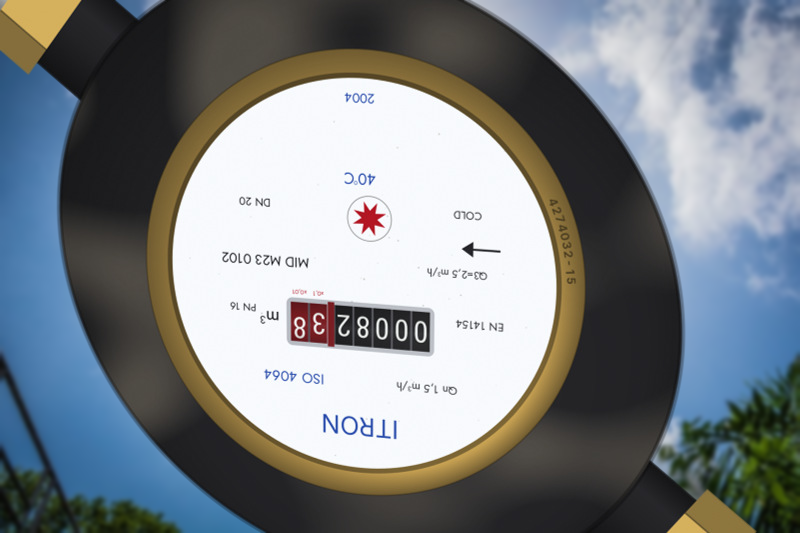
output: **82.38** m³
